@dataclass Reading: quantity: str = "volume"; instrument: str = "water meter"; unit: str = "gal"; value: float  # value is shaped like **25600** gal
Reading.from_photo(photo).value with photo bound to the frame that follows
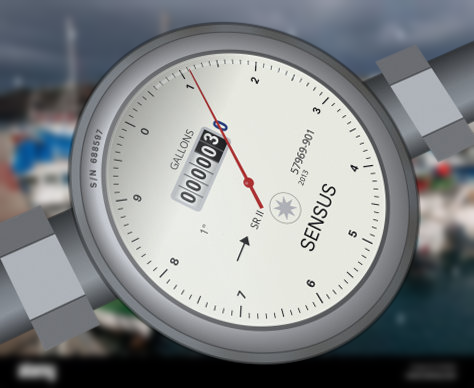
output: **31.1** gal
